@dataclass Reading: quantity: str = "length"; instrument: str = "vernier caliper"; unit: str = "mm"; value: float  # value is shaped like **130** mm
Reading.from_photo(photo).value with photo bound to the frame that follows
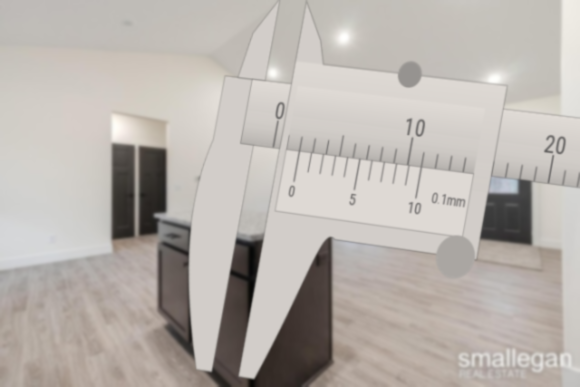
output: **2.0** mm
